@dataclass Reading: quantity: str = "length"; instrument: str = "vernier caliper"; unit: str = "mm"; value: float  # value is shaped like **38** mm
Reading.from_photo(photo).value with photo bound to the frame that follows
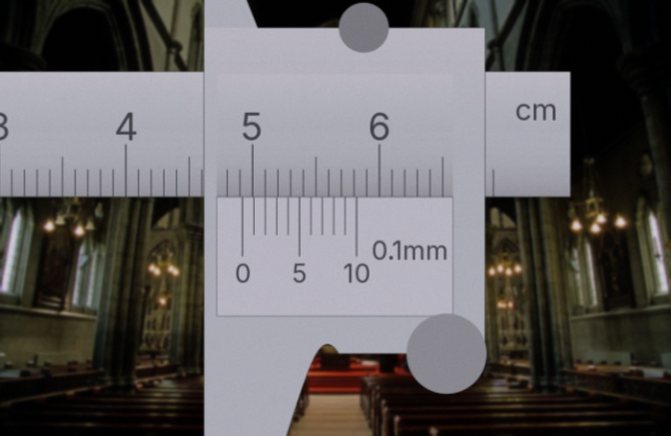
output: **49.2** mm
